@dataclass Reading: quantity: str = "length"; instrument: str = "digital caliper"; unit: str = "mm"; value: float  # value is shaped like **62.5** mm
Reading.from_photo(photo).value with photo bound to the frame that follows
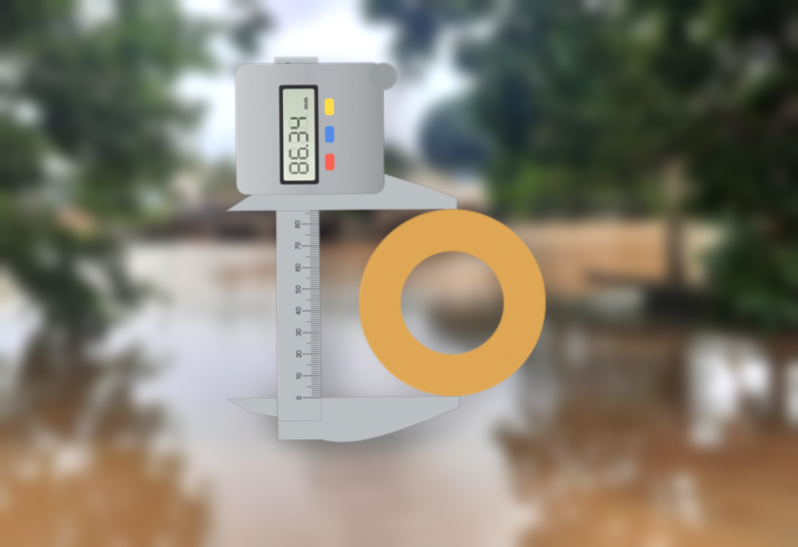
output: **86.34** mm
